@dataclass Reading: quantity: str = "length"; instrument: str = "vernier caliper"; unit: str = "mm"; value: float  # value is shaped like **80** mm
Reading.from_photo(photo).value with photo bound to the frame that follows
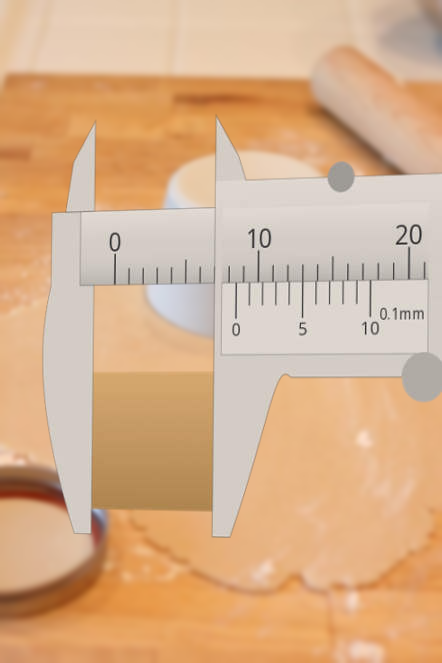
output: **8.5** mm
